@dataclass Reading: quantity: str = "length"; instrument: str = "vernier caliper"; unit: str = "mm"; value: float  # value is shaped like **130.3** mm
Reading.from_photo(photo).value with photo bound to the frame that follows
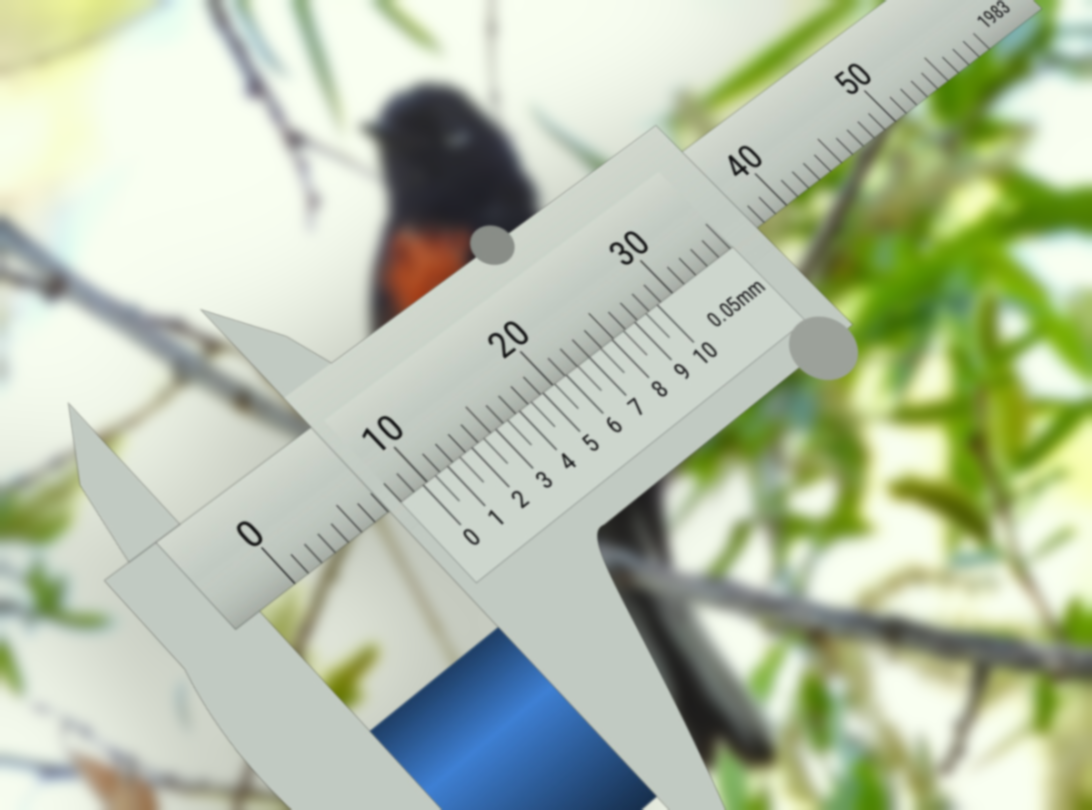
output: **9.7** mm
